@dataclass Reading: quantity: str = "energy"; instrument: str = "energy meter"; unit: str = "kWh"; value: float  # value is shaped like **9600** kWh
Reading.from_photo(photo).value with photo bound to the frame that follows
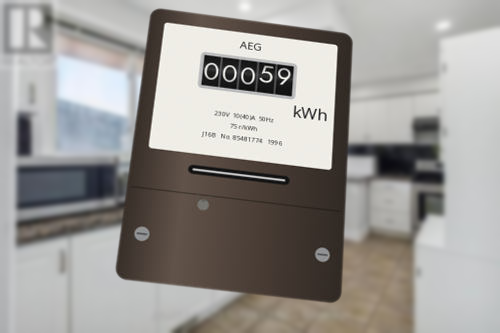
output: **59** kWh
